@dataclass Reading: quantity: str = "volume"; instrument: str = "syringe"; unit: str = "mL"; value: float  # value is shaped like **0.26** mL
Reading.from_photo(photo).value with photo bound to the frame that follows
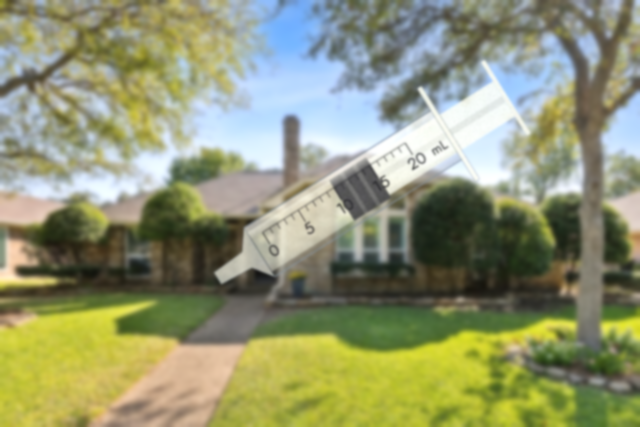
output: **10** mL
